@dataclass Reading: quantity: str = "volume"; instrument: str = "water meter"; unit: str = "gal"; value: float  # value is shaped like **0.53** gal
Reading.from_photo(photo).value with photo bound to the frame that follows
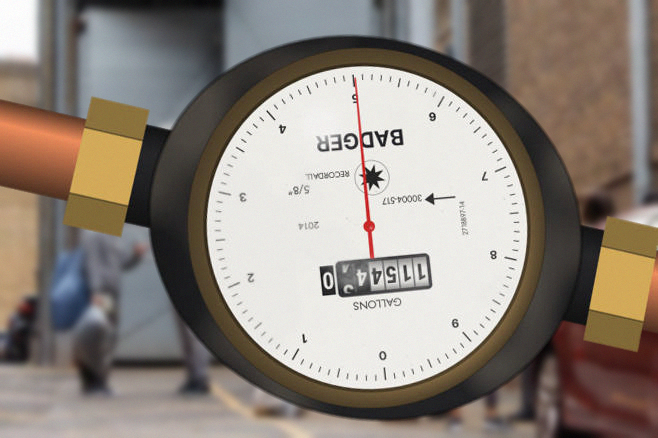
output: **1154435.0** gal
